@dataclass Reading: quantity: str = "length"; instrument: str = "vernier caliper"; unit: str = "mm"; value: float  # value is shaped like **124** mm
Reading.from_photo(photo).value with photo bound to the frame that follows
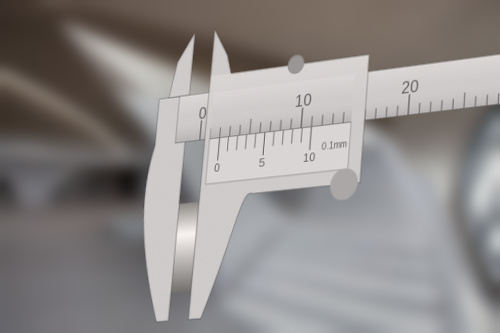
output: **2.0** mm
